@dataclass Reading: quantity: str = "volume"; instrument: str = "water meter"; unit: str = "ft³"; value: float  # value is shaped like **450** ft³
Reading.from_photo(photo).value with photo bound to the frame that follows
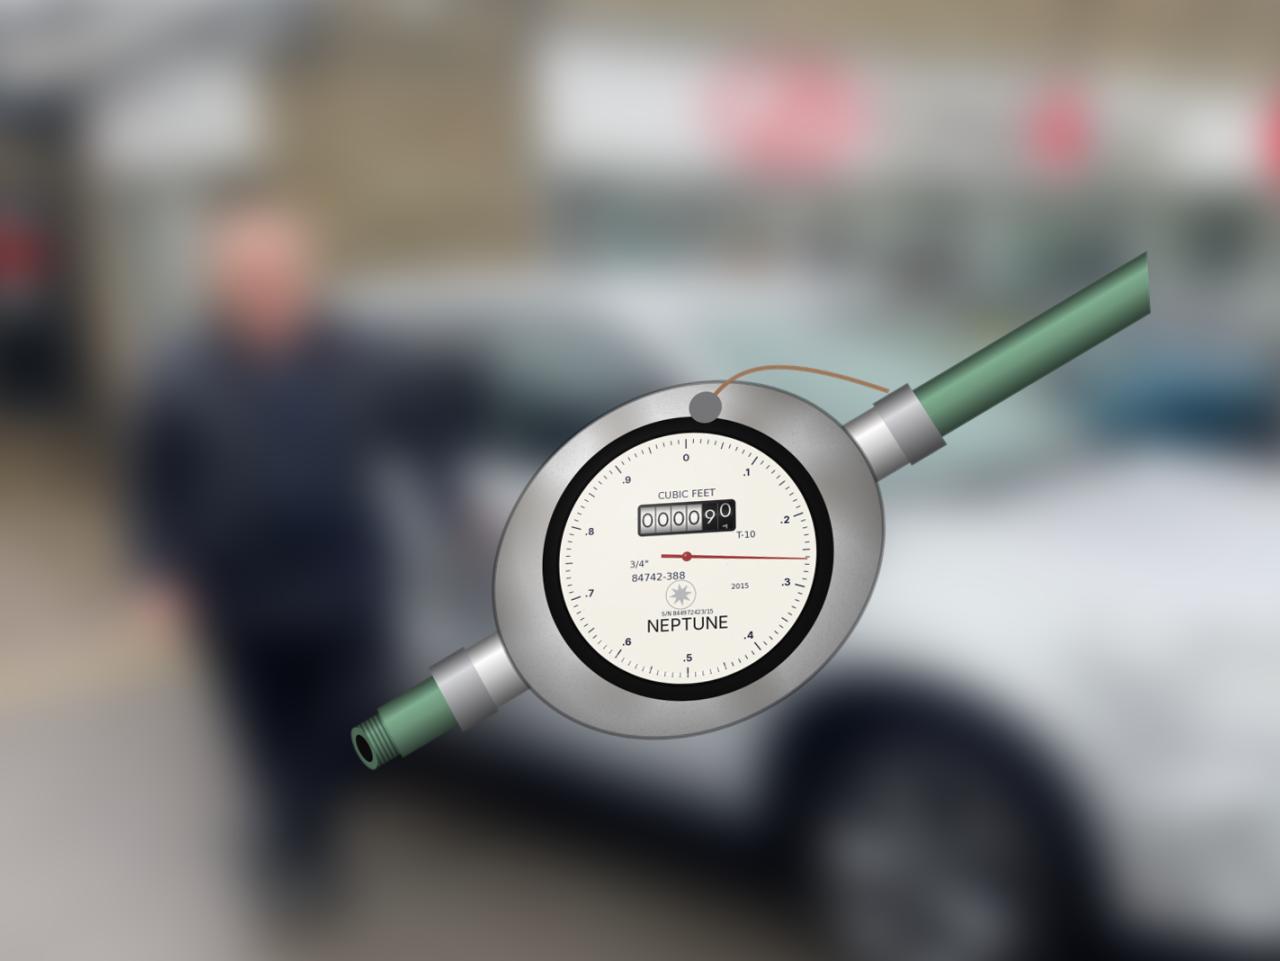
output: **90.26** ft³
